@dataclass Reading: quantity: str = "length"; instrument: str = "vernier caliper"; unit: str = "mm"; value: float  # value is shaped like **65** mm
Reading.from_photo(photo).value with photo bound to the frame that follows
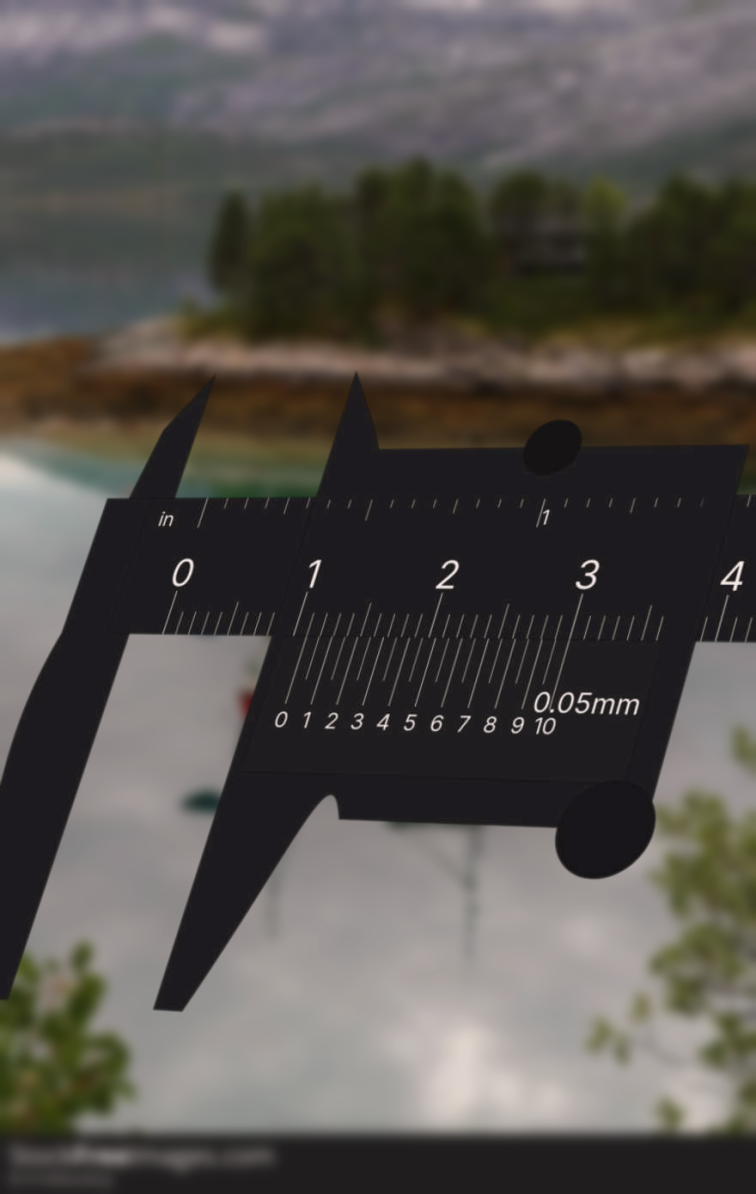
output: **11.0** mm
